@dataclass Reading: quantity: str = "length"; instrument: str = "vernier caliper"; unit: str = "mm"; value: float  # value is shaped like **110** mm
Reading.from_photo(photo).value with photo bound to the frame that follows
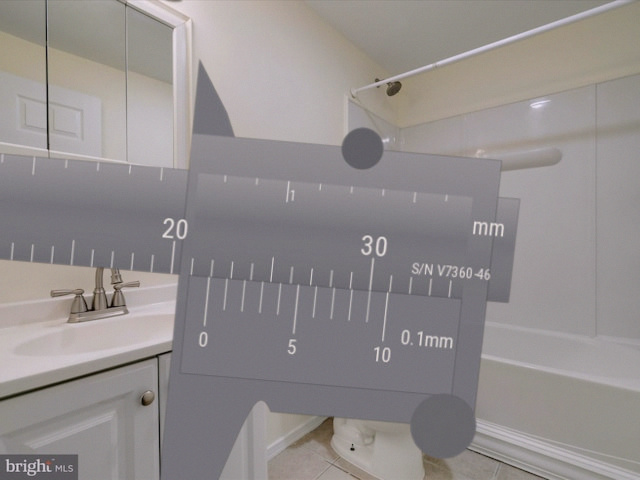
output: **21.9** mm
